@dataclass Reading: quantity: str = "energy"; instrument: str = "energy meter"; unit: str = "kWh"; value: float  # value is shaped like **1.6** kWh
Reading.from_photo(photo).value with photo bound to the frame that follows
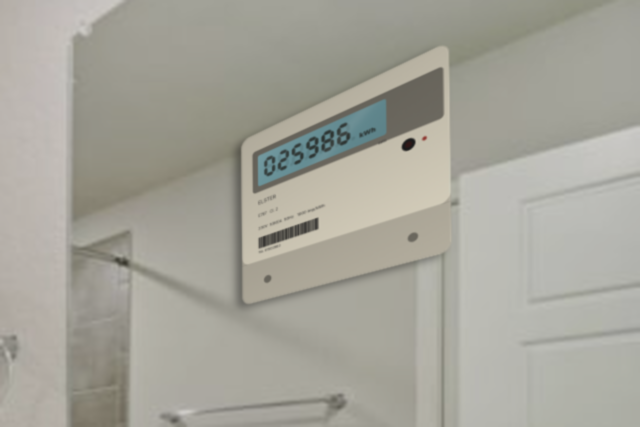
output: **25986** kWh
